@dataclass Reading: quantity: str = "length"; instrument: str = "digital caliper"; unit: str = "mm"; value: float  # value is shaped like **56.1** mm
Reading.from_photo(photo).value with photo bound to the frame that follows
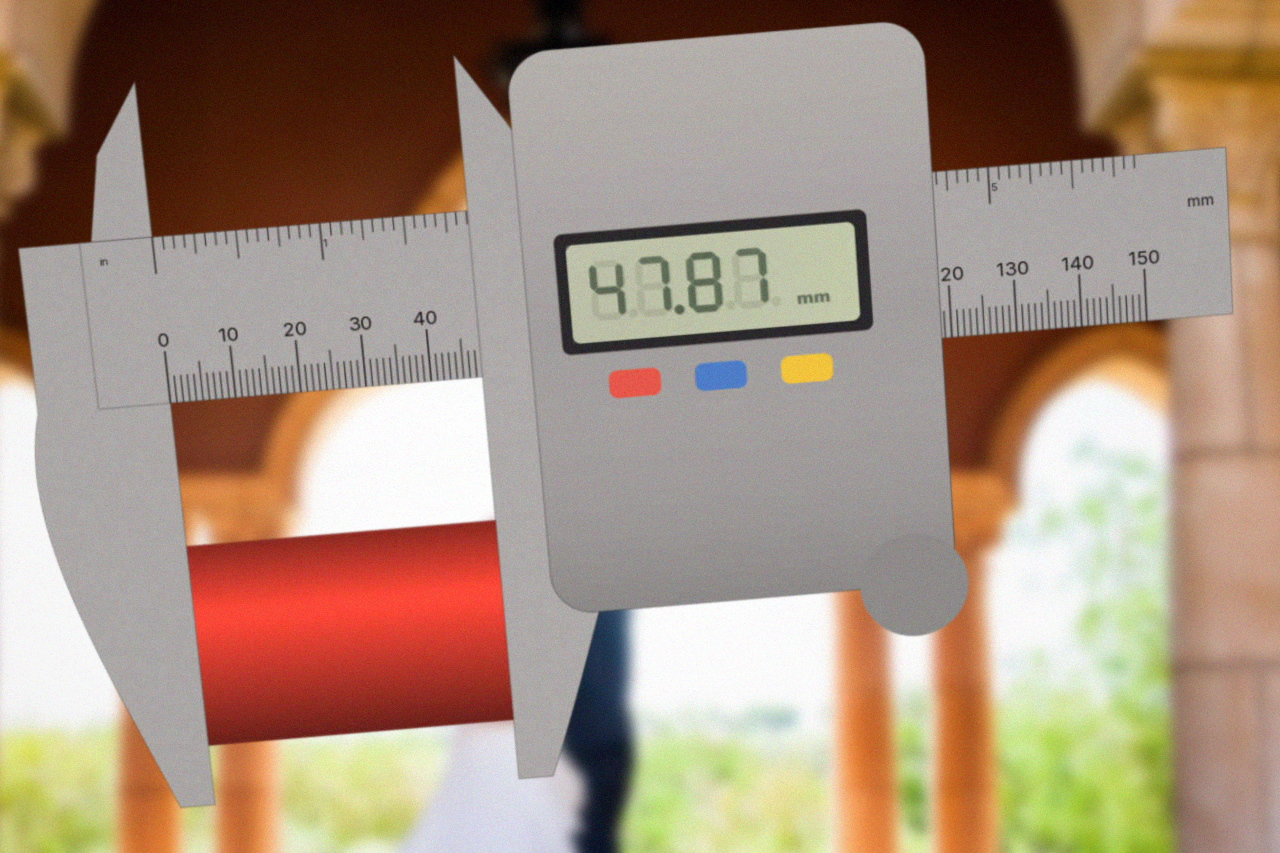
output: **47.87** mm
